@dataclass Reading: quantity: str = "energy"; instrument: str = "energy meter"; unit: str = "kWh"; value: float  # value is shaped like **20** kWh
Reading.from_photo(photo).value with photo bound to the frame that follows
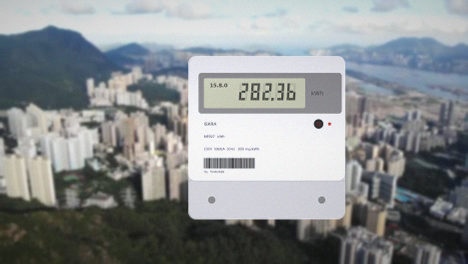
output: **282.36** kWh
